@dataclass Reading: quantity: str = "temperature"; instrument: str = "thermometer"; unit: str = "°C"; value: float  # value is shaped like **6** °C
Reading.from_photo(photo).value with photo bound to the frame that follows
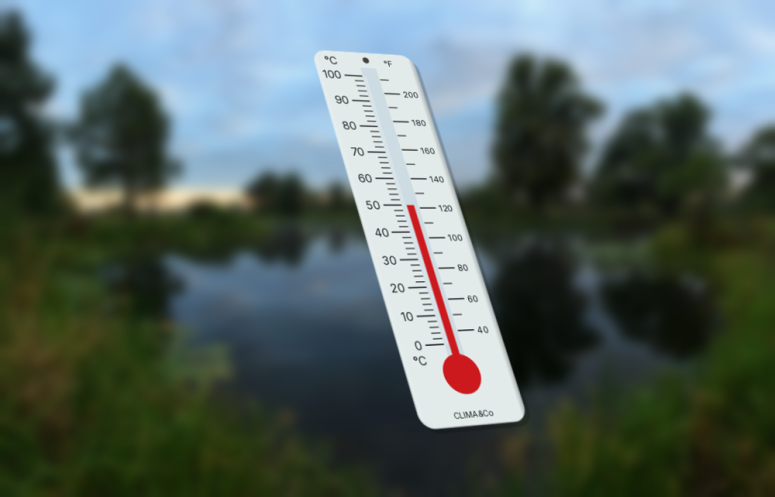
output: **50** °C
